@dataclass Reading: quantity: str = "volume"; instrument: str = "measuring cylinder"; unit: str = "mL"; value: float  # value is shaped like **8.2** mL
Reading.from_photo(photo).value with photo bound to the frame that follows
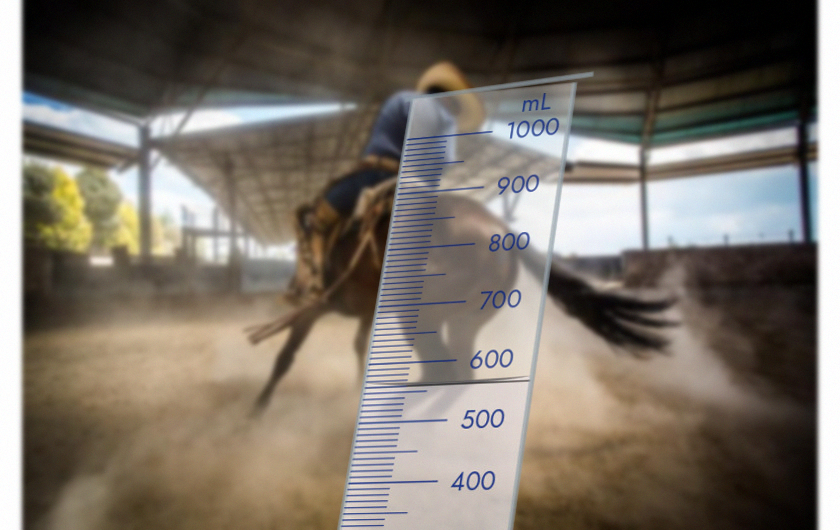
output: **560** mL
